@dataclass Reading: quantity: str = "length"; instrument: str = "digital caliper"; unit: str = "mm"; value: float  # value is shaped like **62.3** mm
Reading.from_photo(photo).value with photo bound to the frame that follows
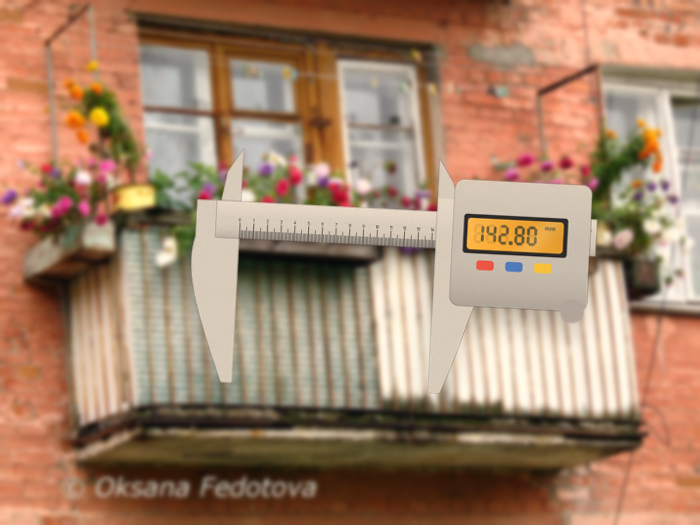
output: **142.80** mm
